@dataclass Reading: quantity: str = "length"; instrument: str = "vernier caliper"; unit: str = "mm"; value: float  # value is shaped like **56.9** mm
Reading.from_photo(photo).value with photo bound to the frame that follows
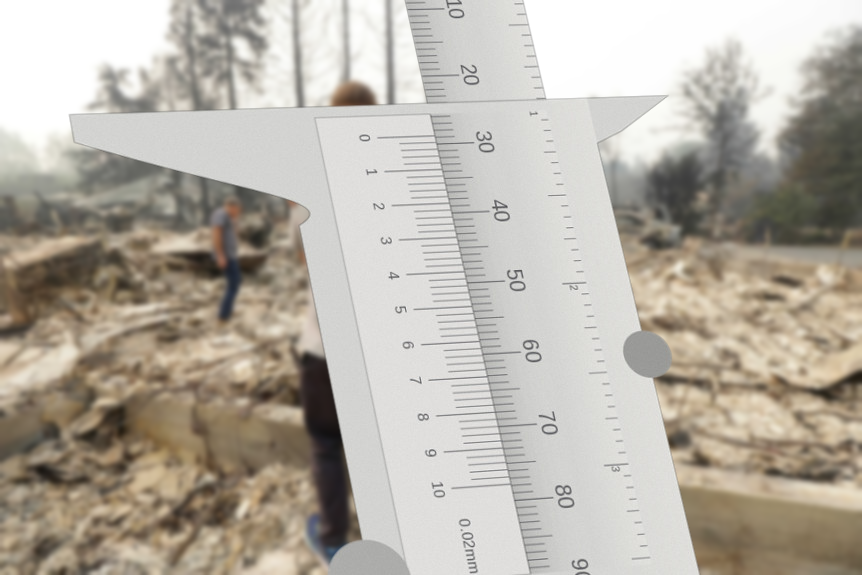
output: **28.8** mm
